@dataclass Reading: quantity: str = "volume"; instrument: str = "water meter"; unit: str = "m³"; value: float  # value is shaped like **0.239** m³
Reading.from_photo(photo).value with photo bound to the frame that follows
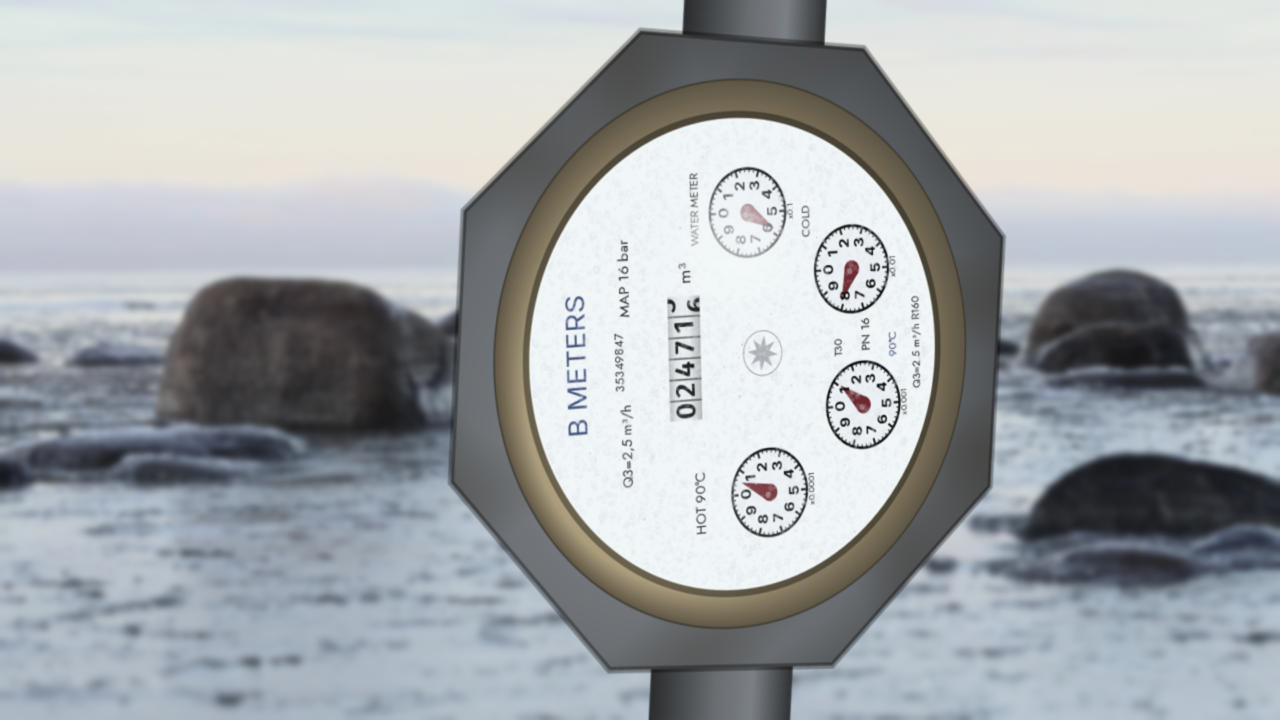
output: **24715.5810** m³
